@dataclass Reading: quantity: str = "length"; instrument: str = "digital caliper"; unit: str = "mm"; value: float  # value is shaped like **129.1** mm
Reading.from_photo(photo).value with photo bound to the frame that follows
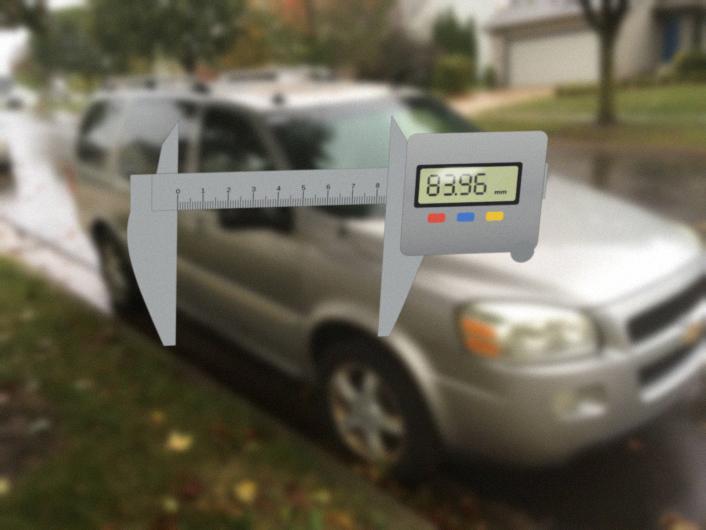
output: **83.96** mm
